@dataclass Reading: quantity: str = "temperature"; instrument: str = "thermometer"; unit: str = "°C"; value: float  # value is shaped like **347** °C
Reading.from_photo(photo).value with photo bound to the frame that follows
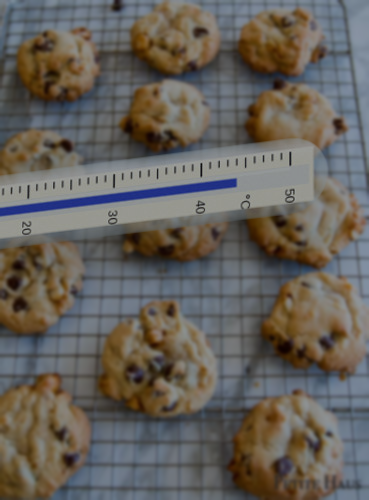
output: **44** °C
